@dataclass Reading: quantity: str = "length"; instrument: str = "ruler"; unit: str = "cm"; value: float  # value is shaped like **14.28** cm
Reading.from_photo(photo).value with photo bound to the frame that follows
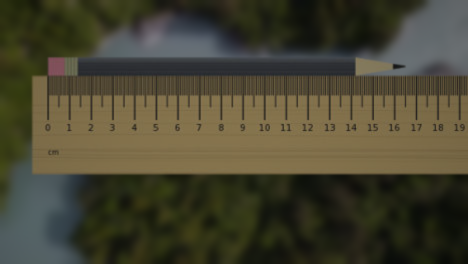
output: **16.5** cm
